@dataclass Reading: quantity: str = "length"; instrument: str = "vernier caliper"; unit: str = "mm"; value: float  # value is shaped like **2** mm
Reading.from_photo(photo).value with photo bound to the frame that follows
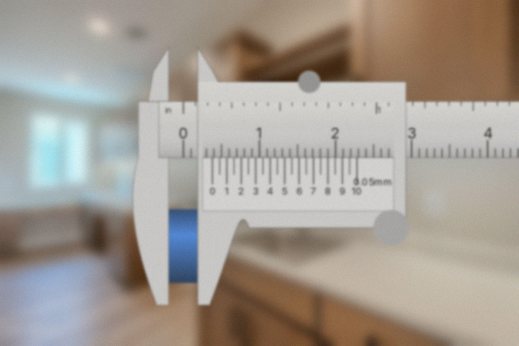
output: **3.8** mm
